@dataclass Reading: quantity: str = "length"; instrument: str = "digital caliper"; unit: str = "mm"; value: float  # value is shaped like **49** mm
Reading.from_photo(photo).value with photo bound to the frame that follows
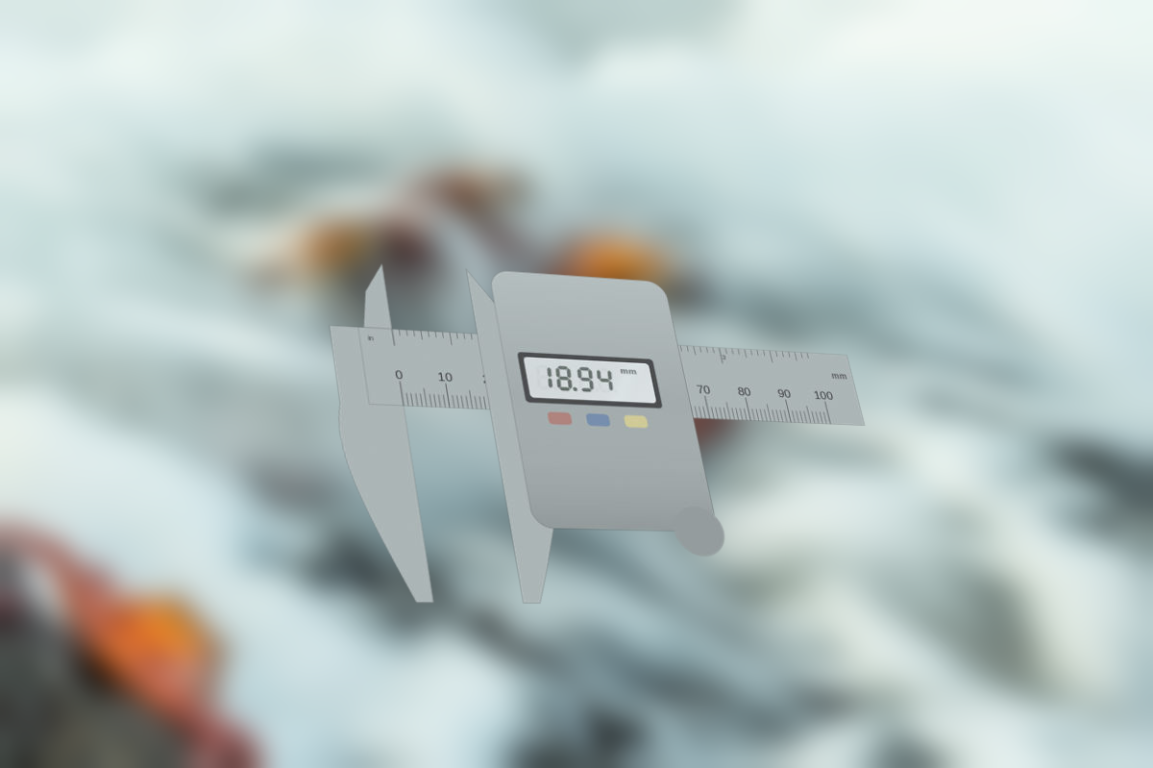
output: **18.94** mm
